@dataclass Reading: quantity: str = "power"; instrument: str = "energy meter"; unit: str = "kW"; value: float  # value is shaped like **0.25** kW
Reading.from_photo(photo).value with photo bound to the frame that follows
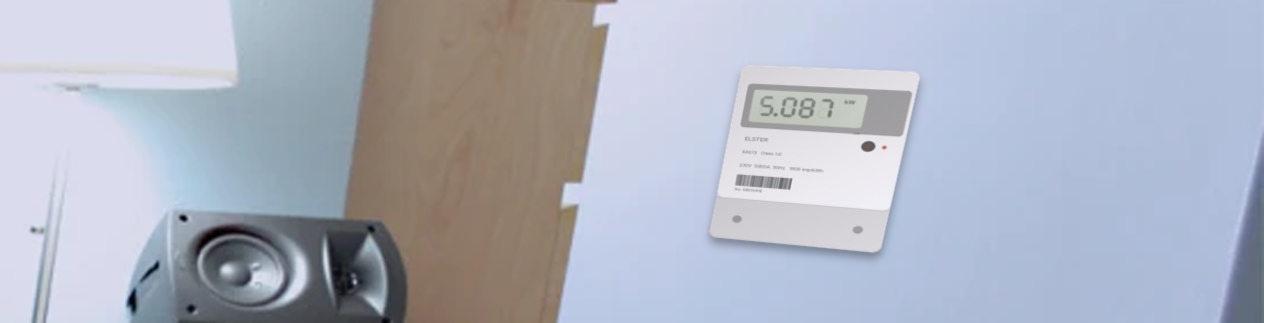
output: **5.087** kW
